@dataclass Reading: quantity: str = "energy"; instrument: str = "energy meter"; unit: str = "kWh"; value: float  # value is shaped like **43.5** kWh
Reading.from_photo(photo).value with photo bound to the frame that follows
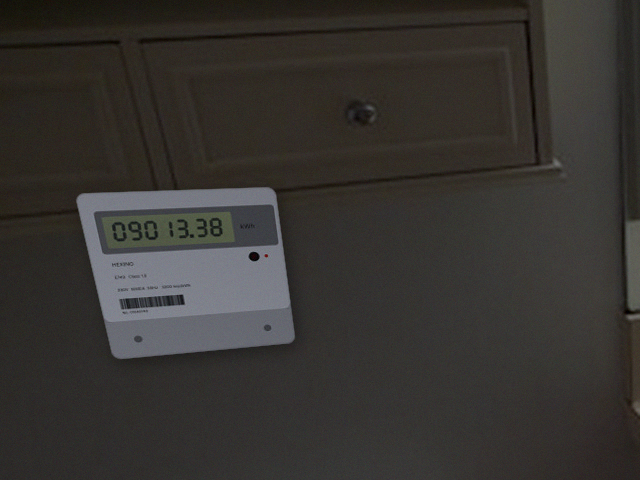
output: **9013.38** kWh
